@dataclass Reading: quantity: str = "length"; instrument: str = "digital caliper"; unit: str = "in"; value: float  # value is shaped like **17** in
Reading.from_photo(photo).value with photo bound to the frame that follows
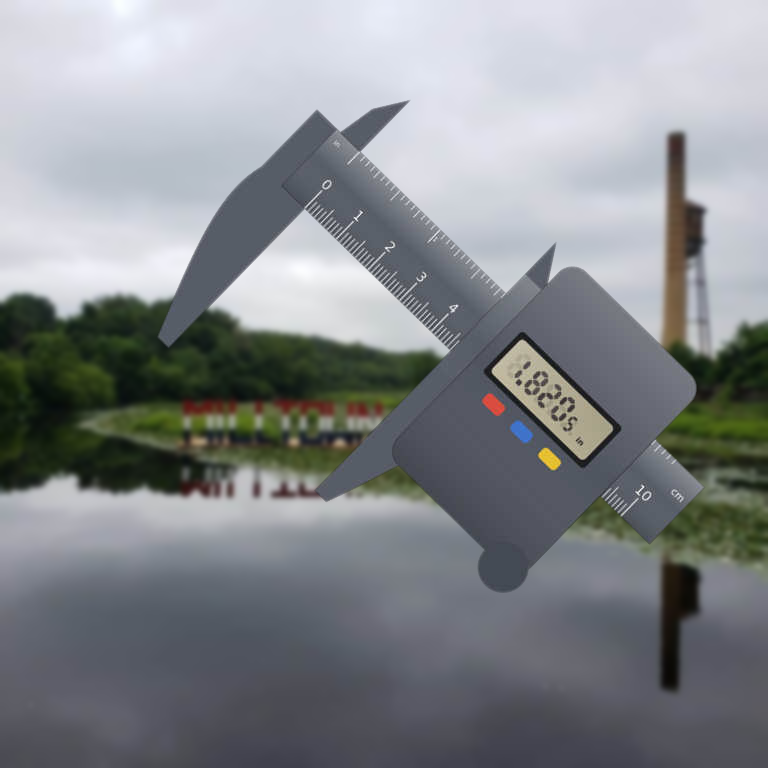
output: **1.8205** in
